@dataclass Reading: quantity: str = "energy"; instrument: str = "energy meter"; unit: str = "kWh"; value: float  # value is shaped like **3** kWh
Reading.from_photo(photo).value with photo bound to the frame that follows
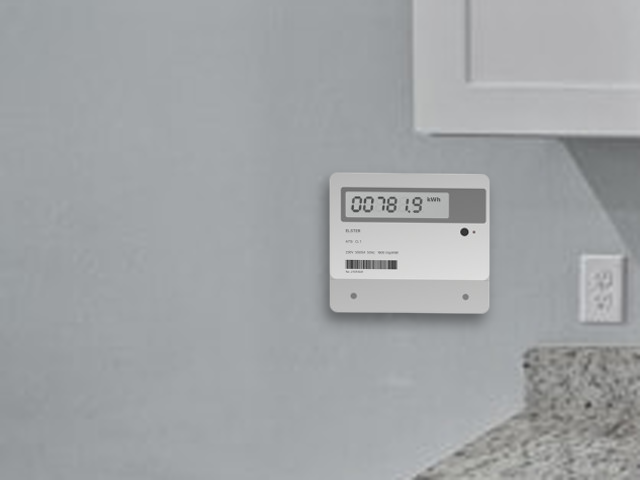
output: **781.9** kWh
